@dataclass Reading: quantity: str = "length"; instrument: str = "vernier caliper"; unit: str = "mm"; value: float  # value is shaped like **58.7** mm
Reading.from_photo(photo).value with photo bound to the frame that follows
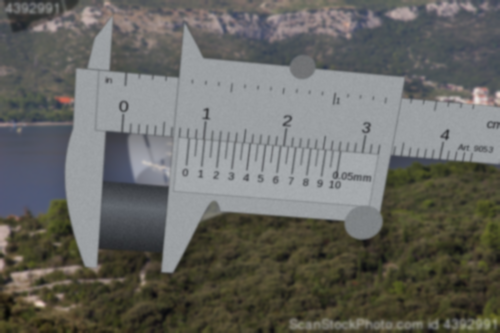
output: **8.2** mm
